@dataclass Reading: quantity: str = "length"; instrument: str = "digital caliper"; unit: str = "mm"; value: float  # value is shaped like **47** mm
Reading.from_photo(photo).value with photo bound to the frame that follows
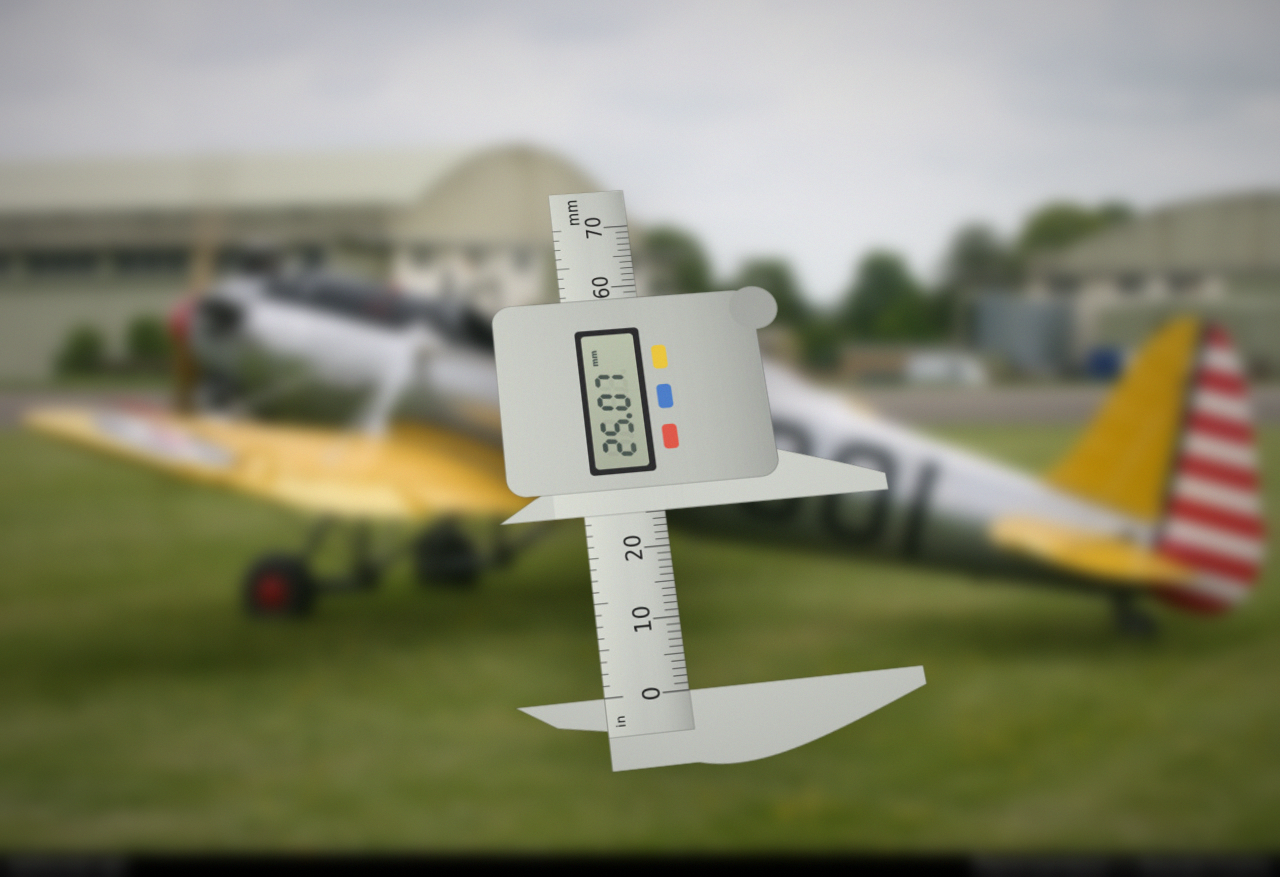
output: **25.07** mm
